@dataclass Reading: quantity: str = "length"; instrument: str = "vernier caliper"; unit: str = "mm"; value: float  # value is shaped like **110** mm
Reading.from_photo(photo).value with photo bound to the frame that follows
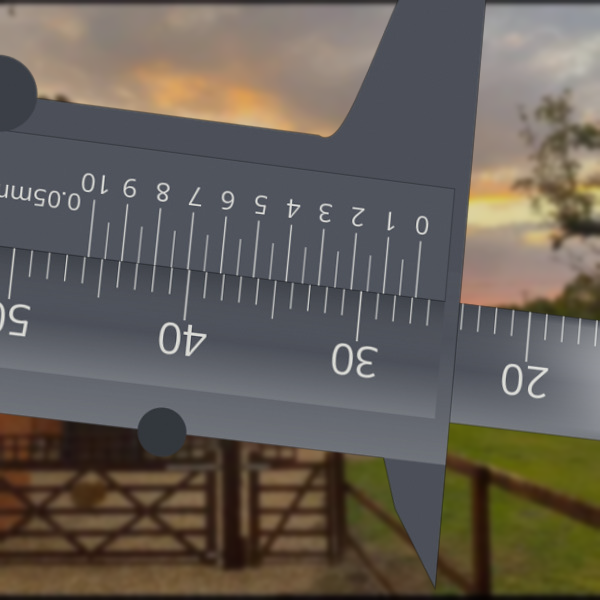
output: **26.8** mm
